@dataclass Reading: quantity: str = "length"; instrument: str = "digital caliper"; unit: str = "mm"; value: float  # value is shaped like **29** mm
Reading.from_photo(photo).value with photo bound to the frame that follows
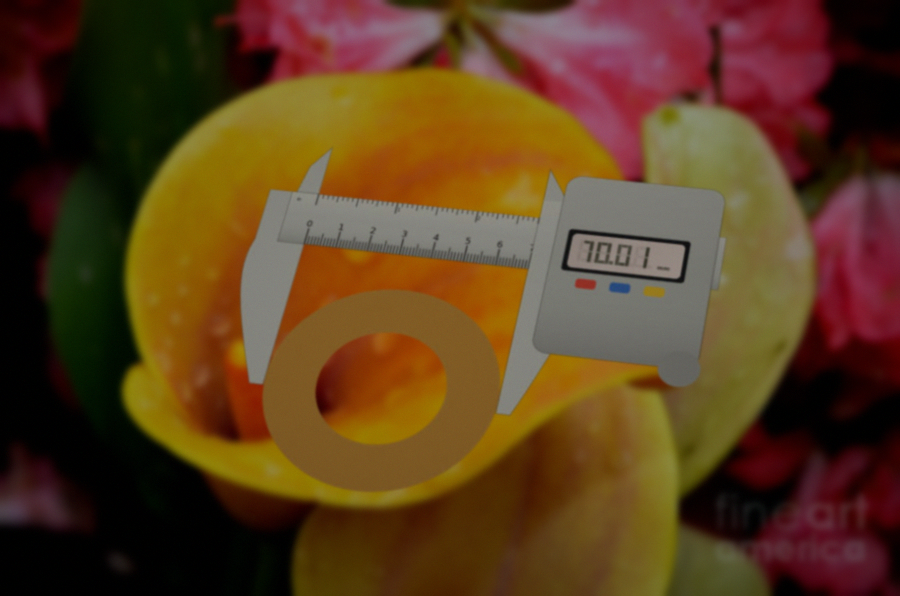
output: **70.01** mm
